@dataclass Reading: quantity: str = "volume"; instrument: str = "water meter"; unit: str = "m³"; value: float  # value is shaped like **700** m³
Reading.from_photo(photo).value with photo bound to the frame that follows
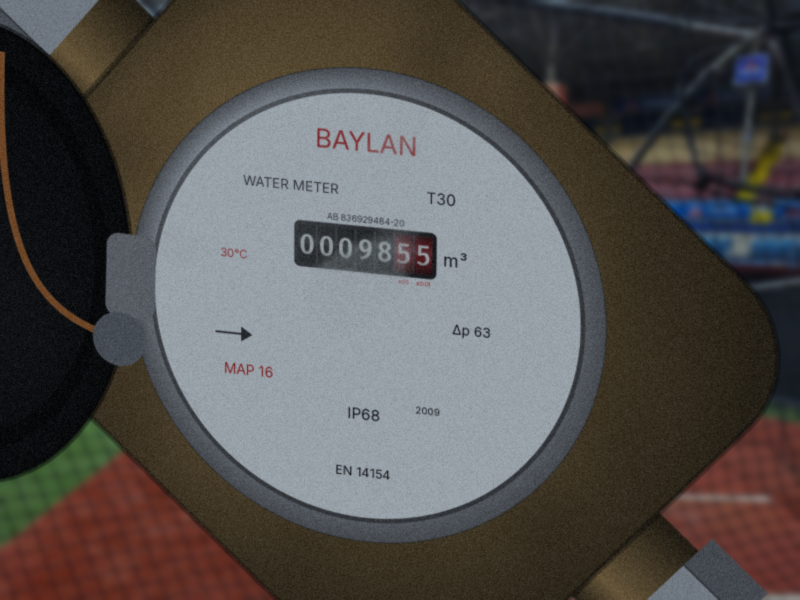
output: **98.55** m³
